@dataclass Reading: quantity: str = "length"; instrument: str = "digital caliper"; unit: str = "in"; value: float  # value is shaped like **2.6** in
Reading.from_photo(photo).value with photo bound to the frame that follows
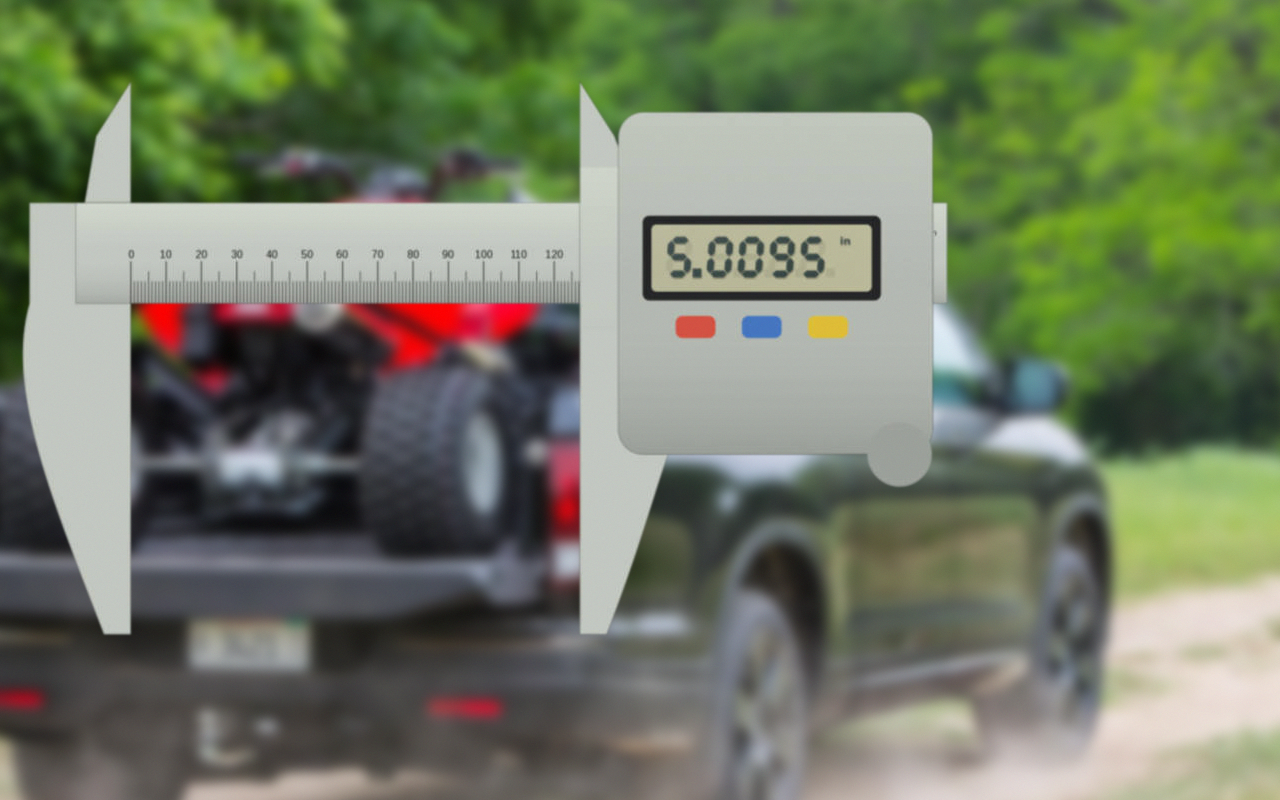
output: **5.0095** in
